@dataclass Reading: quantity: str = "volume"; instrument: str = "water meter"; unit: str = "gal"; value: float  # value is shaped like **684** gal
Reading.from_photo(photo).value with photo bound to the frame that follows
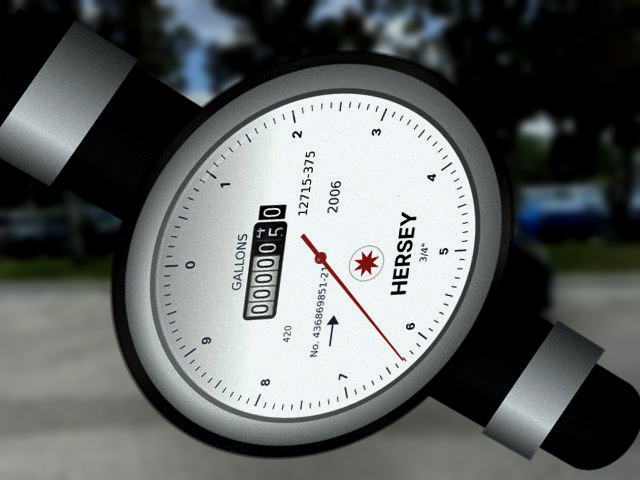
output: **46.3** gal
